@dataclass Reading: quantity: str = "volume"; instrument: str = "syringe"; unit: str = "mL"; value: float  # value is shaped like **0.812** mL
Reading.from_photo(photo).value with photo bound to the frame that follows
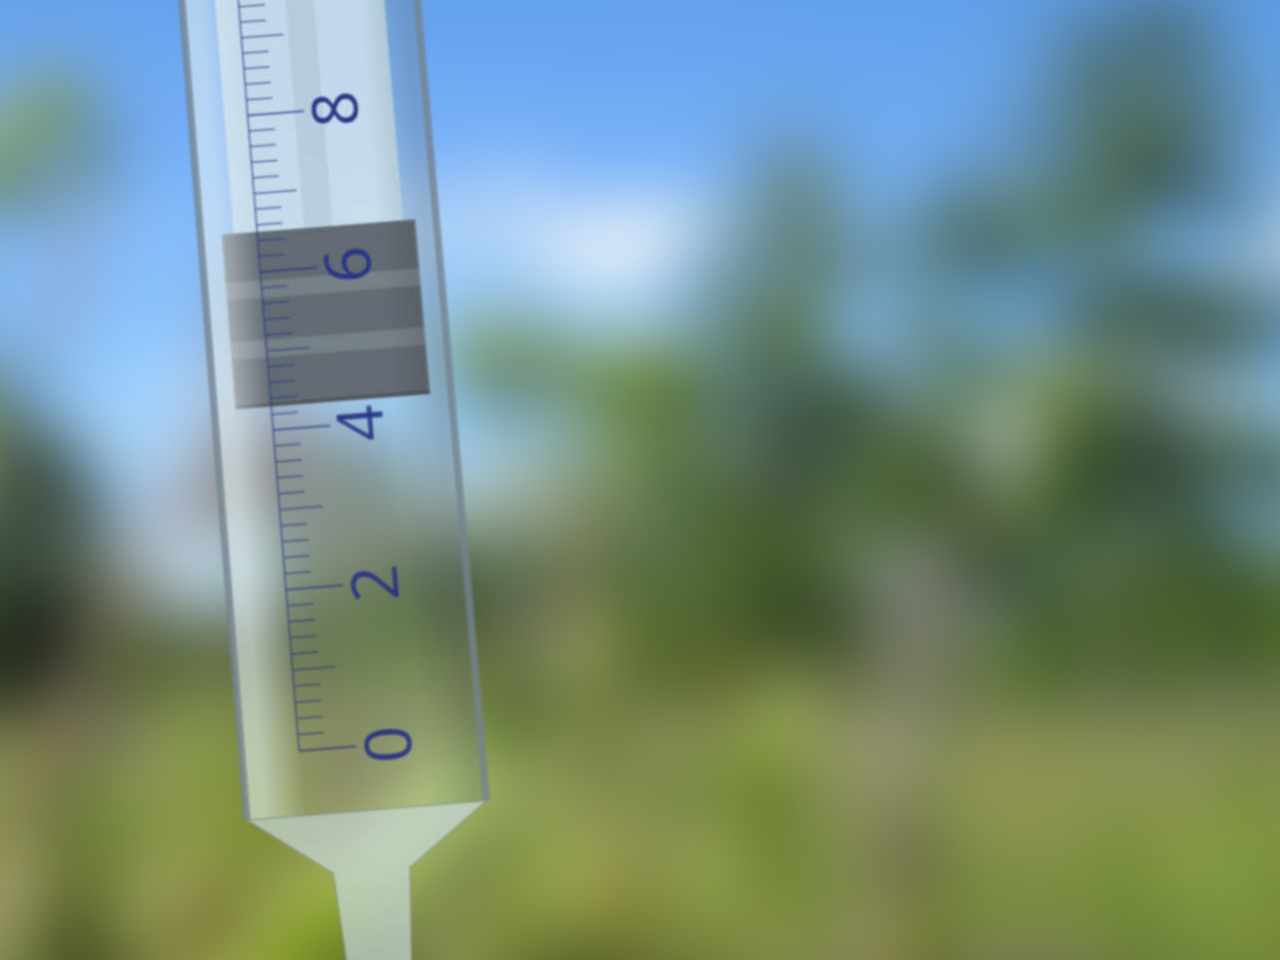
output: **4.3** mL
